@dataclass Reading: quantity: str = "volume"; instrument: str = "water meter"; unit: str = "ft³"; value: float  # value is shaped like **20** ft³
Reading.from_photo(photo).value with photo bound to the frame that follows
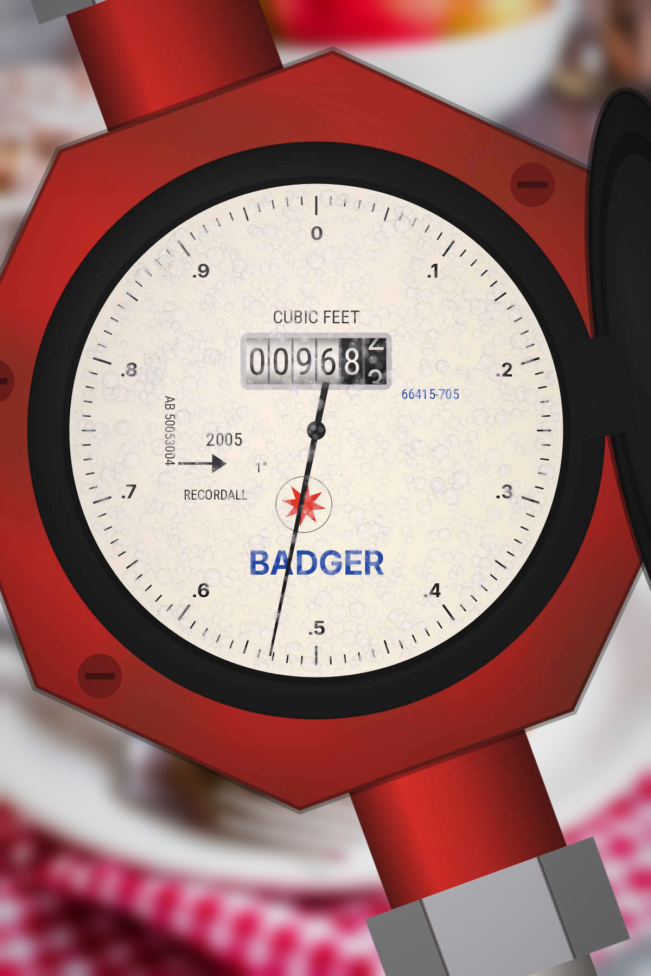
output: **9682.53** ft³
